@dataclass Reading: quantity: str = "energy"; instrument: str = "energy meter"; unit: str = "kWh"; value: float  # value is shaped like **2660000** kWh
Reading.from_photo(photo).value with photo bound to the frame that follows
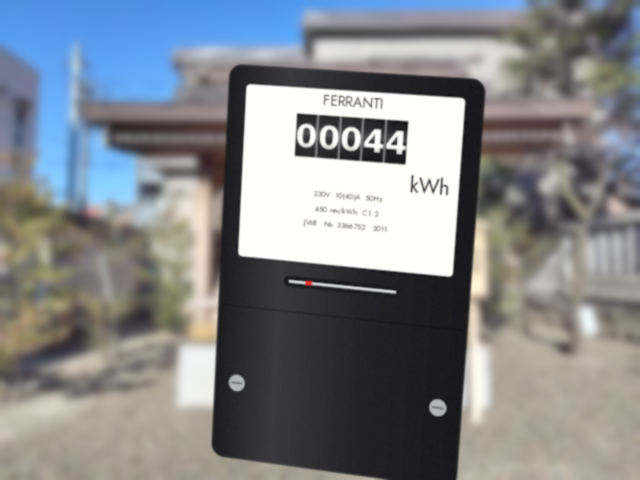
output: **44** kWh
